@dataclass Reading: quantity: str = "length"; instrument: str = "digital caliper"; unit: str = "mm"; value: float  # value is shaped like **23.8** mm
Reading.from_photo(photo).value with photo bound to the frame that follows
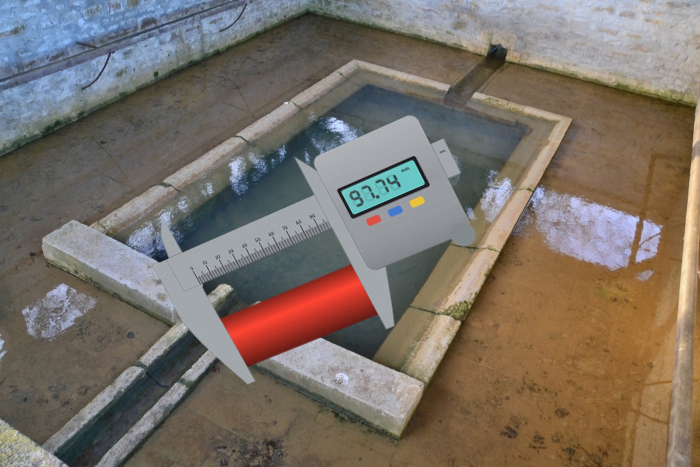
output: **97.74** mm
